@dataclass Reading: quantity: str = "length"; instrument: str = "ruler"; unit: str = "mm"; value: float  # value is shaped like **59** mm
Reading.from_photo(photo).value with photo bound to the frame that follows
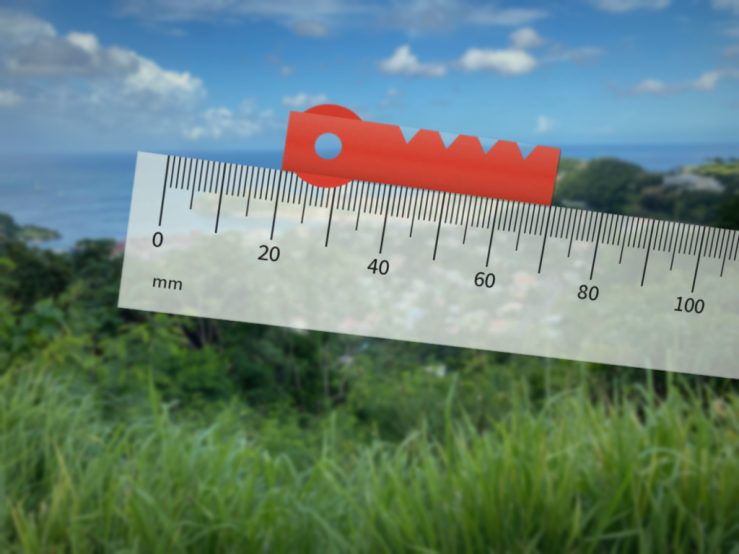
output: **50** mm
